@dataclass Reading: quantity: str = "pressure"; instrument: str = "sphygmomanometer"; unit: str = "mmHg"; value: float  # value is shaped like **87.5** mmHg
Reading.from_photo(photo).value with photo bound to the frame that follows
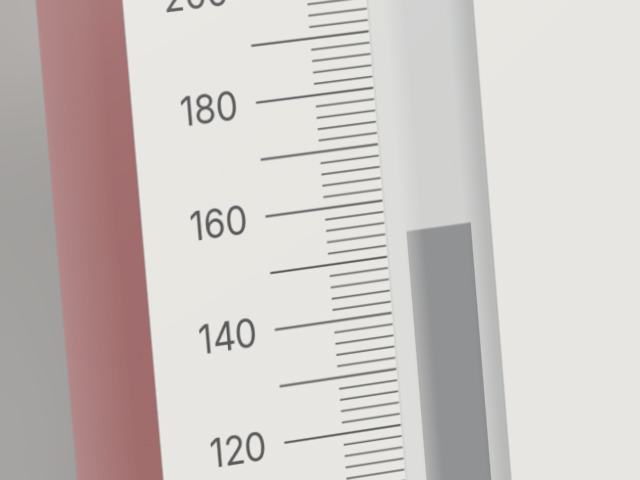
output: **154** mmHg
